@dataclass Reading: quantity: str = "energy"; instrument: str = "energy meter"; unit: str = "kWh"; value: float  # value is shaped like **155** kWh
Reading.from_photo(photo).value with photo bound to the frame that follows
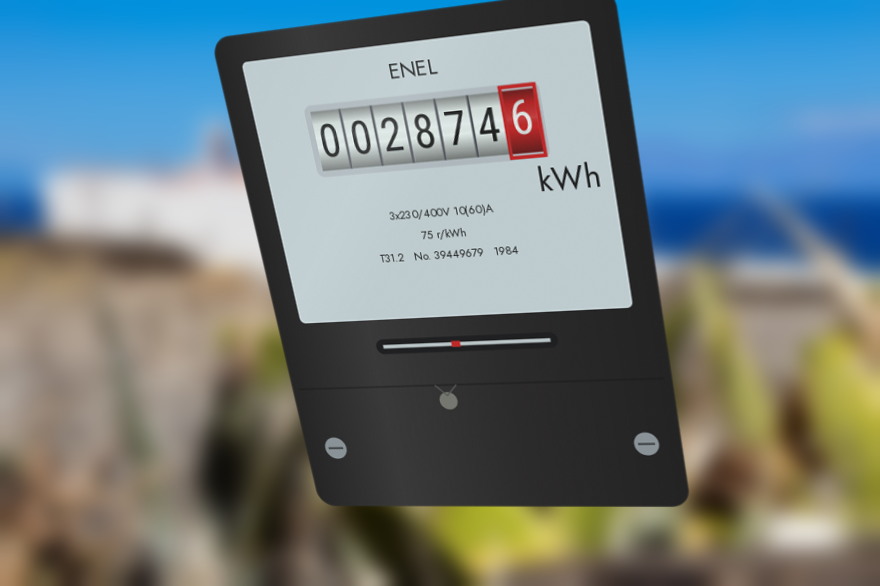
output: **2874.6** kWh
